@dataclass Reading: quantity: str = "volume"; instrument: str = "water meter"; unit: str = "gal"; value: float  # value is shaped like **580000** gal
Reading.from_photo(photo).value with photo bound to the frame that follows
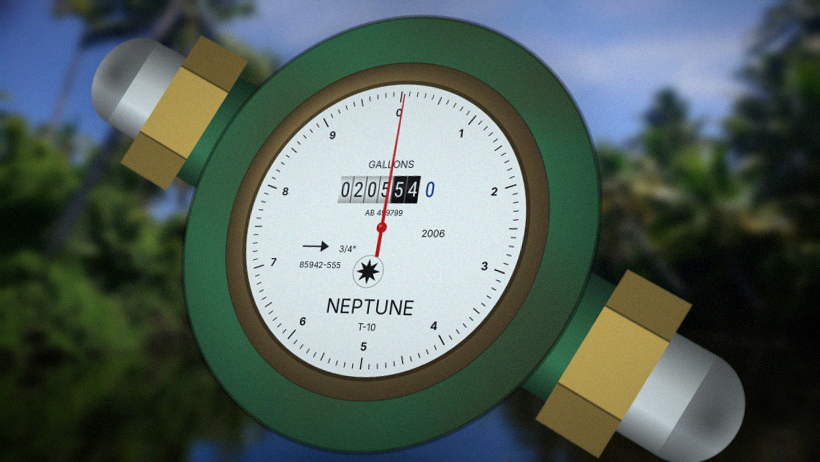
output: **205540.0** gal
